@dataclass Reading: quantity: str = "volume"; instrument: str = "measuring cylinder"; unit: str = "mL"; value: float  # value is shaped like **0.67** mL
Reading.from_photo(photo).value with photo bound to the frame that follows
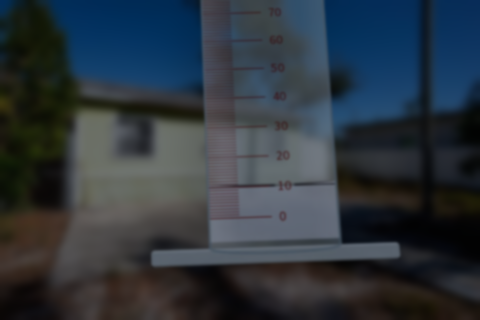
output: **10** mL
